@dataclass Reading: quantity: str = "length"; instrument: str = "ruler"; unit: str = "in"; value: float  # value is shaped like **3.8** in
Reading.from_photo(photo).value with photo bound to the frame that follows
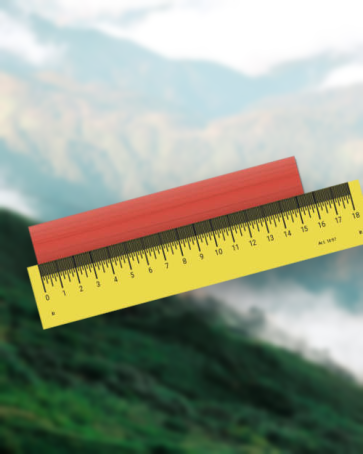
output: **15.5** in
